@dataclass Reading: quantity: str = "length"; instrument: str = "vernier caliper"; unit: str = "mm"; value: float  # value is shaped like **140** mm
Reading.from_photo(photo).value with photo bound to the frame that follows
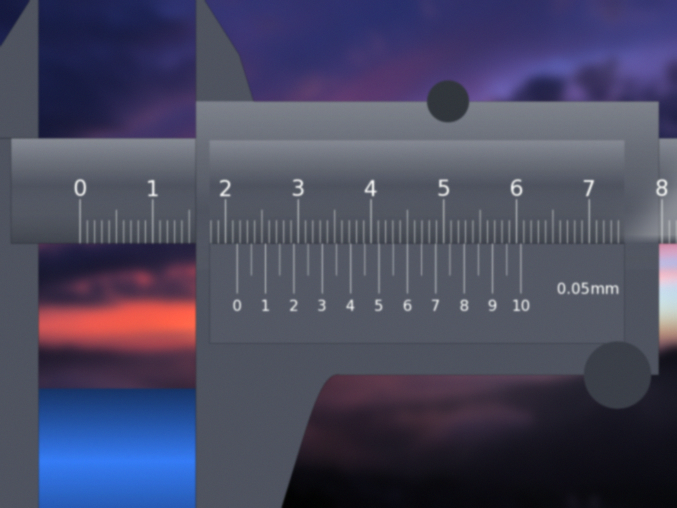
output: **21.6** mm
